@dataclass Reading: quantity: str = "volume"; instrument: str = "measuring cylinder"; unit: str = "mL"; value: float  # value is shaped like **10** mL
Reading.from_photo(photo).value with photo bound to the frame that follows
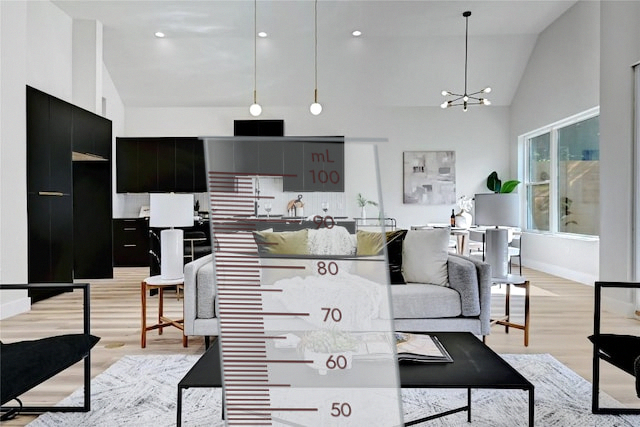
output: **82** mL
